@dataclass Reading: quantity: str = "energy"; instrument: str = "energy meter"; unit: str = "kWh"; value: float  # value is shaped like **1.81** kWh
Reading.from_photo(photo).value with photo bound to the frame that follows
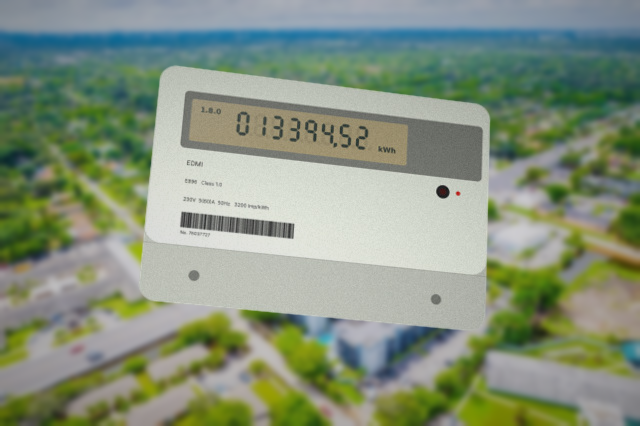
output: **13394.52** kWh
